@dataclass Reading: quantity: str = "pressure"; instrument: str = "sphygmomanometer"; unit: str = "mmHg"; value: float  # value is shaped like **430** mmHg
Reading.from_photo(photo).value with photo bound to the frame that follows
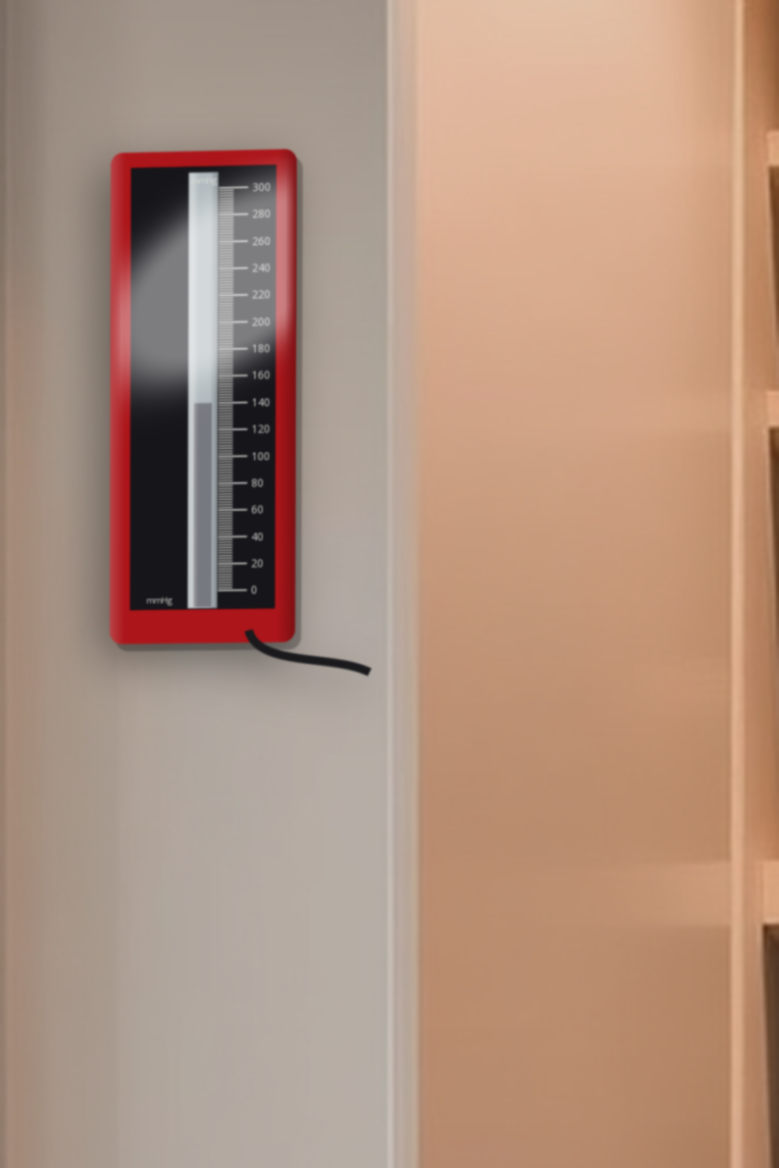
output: **140** mmHg
